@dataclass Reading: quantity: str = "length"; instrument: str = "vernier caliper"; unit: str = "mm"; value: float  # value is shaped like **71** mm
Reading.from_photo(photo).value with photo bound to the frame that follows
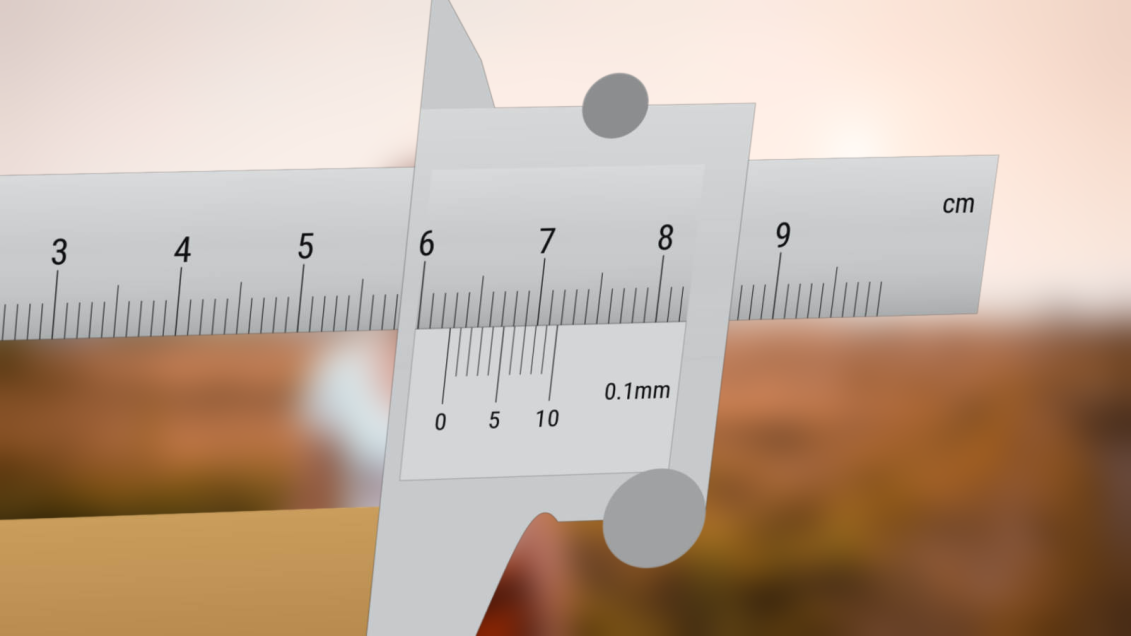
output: **62.7** mm
